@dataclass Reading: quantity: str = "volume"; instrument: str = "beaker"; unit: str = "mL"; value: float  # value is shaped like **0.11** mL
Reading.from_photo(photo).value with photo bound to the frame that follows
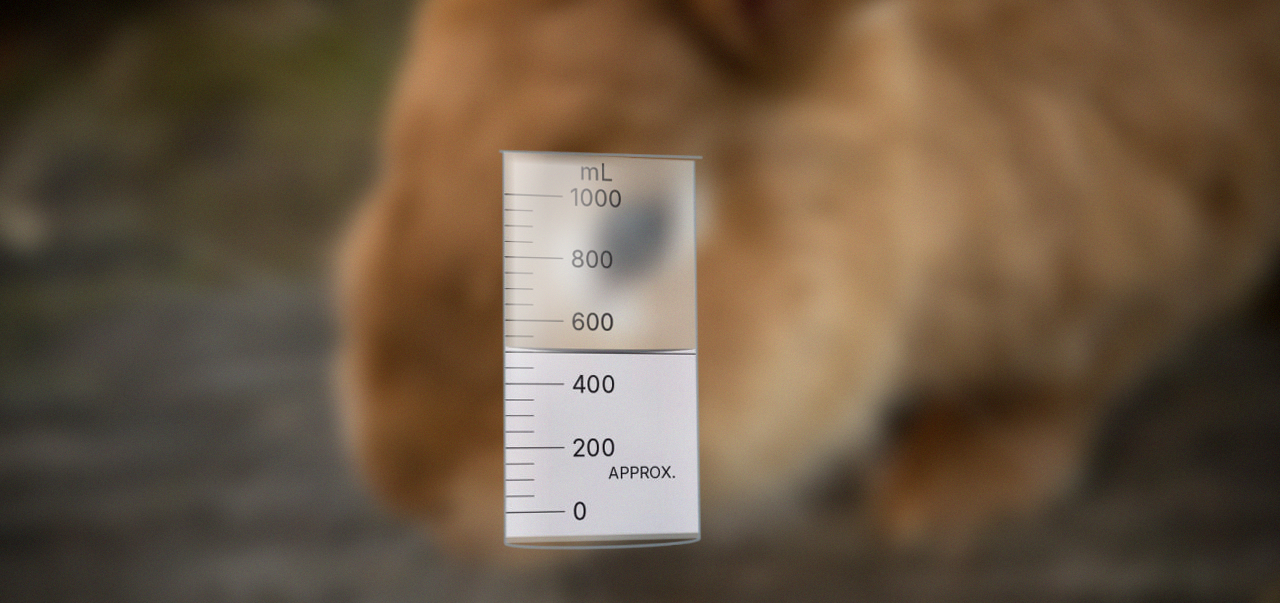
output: **500** mL
